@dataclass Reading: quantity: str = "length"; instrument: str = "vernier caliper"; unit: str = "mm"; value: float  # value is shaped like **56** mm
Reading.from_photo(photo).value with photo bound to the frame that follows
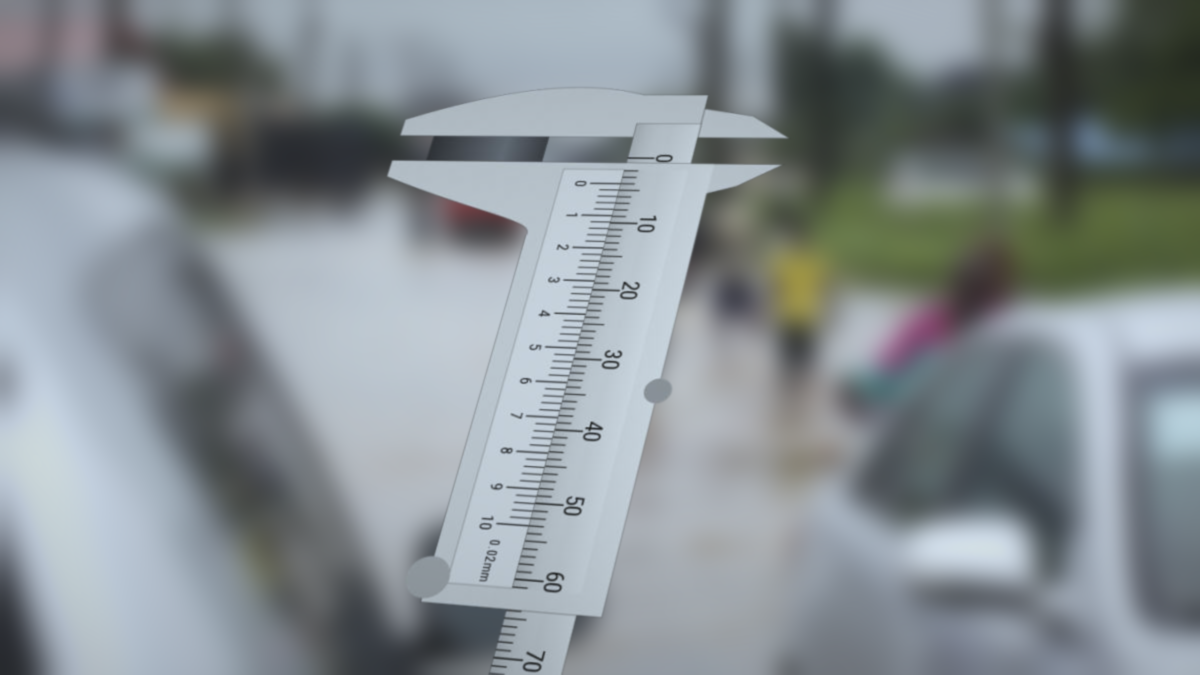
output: **4.0** mm
